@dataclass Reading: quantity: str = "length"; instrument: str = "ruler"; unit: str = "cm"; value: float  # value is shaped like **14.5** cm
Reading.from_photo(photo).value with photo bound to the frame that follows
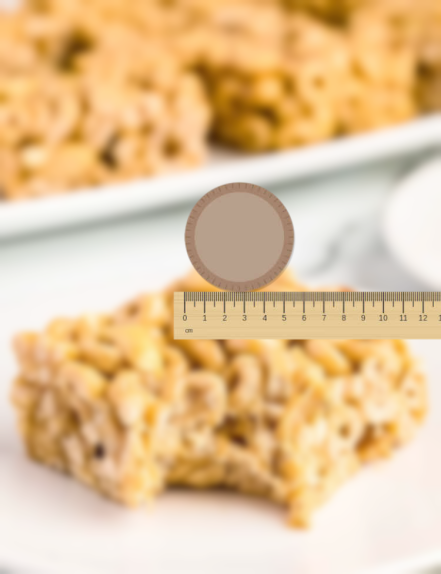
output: **5.5** cm
